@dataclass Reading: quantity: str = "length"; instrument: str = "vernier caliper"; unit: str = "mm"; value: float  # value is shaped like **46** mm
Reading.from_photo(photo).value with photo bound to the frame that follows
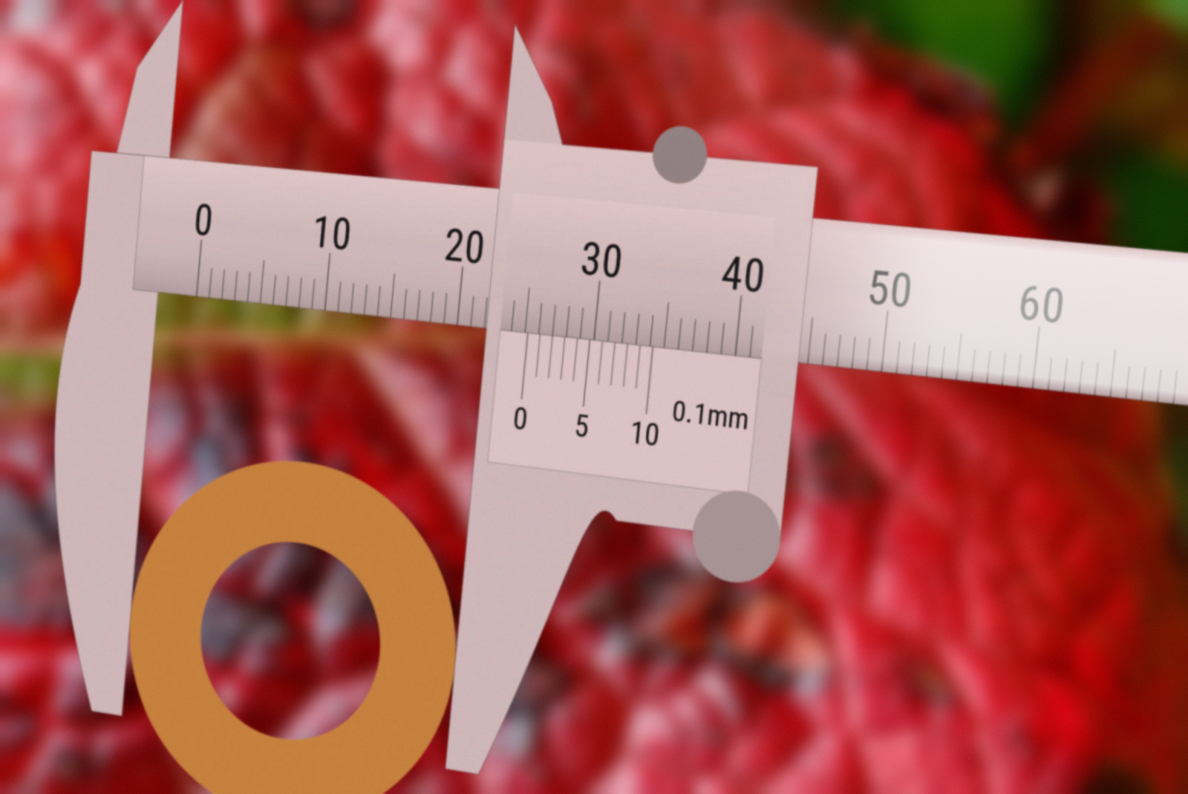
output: **25.2** mm
